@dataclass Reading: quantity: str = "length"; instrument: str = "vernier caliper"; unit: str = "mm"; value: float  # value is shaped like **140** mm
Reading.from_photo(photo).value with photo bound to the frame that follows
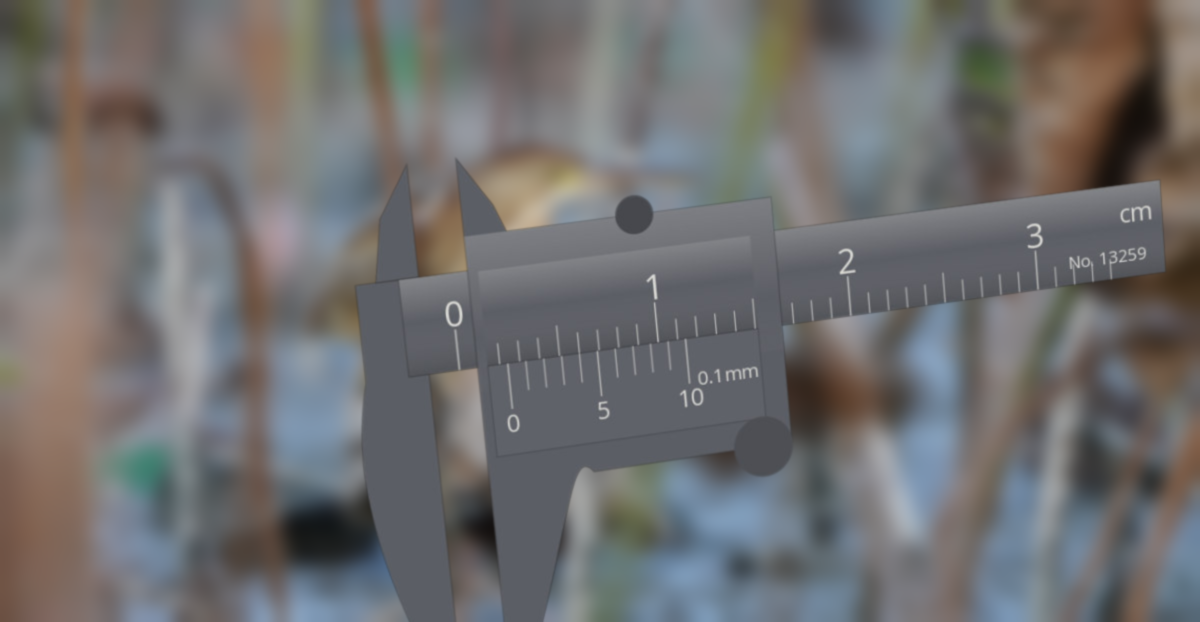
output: **2.4** mm
